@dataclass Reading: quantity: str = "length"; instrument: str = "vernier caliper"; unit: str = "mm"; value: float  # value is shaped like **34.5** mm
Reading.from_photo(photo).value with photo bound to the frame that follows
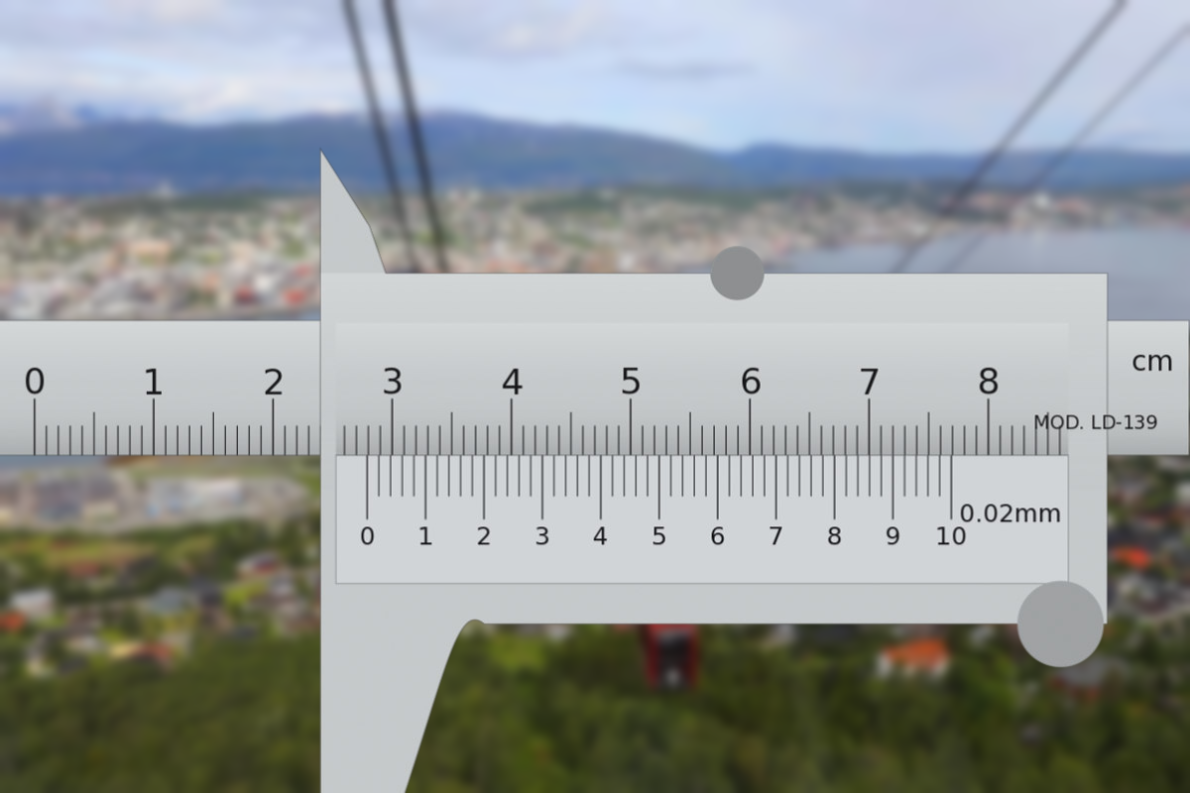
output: **27.9** mm
